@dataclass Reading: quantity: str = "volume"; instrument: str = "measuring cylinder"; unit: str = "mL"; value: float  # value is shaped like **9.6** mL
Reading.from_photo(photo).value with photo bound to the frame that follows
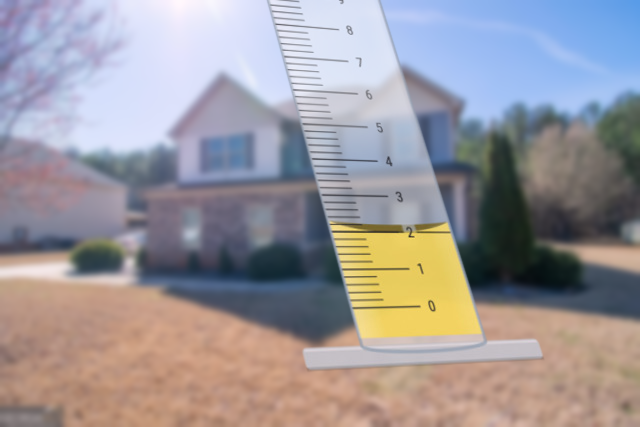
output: **2** mL
